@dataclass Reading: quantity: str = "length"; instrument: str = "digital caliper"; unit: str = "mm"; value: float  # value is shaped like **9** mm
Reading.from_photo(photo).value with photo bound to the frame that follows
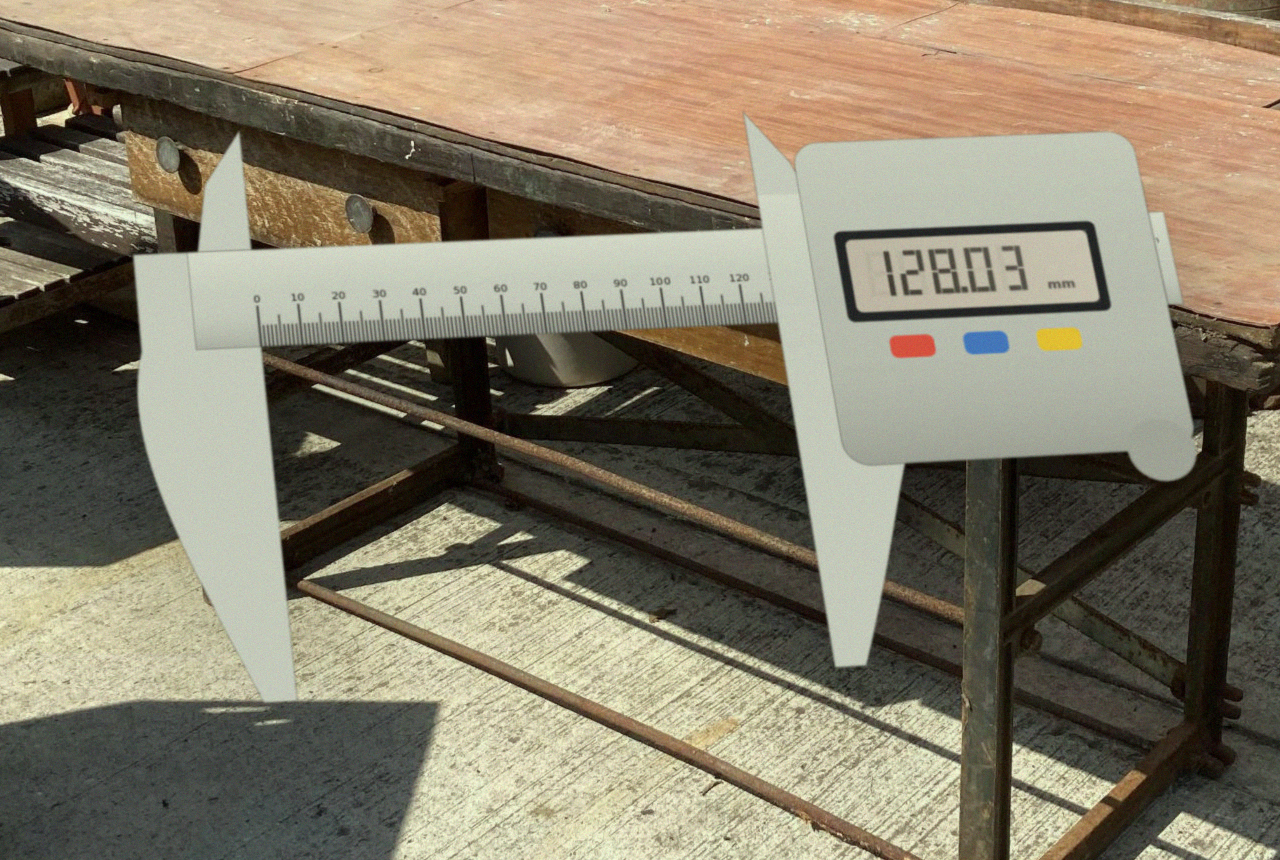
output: **128.03** mm
